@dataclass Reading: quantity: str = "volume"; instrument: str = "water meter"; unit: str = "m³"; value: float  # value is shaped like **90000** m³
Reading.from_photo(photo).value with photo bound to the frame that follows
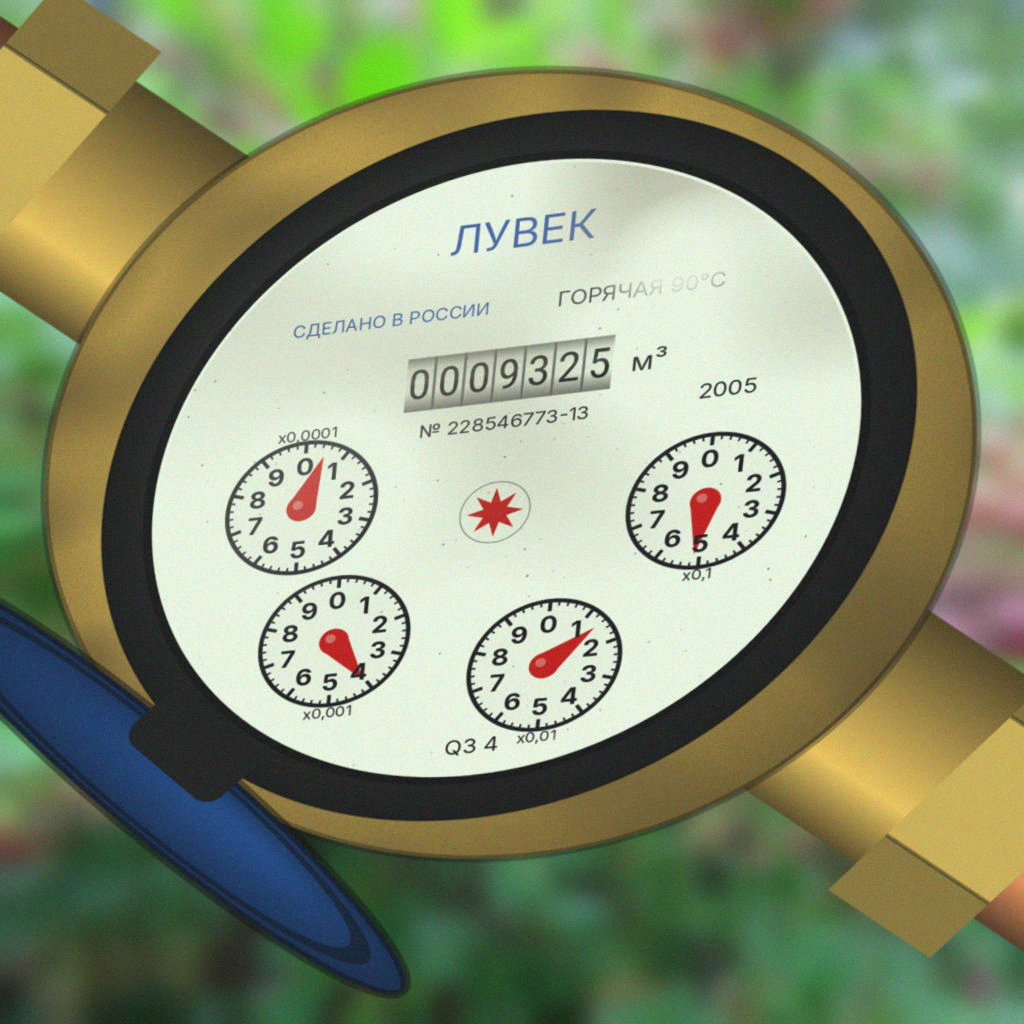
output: **9325.5140** m³
